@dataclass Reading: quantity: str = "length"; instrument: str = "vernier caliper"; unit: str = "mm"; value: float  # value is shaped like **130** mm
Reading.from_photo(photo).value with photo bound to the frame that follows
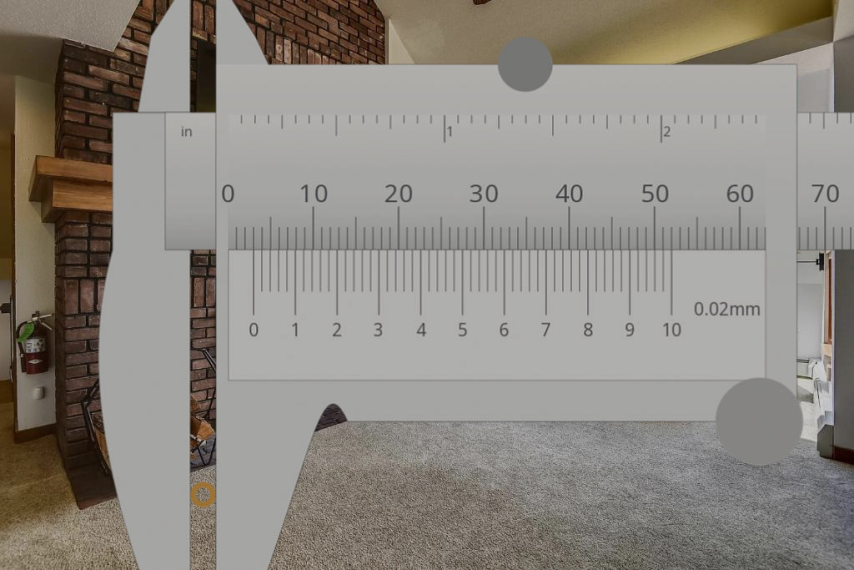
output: **3.0** mm
